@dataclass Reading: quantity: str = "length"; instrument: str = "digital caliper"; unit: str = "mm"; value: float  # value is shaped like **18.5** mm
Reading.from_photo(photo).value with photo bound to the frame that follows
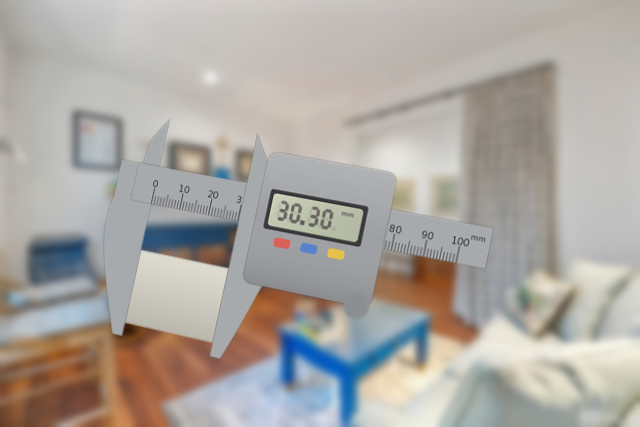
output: **30.30** mm
